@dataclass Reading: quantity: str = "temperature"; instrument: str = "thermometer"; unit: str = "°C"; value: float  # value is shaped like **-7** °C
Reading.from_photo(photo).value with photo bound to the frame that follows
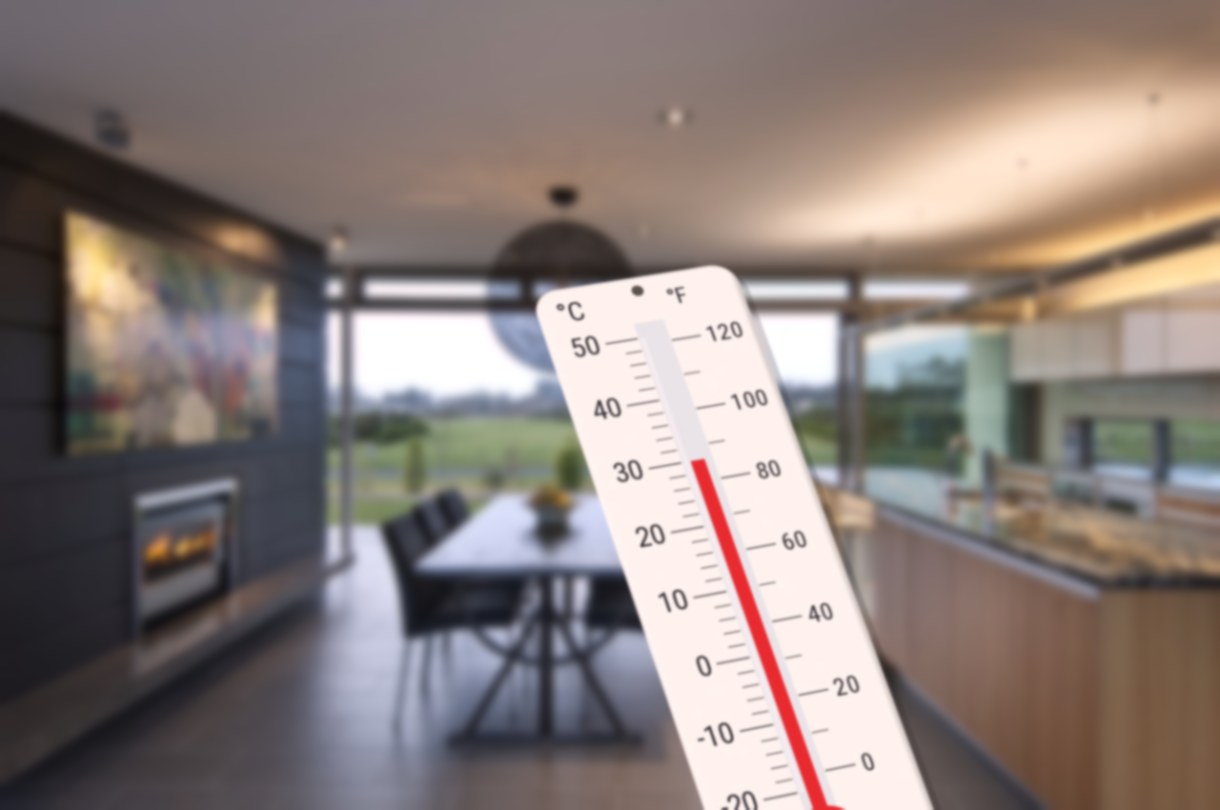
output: **30** °C
